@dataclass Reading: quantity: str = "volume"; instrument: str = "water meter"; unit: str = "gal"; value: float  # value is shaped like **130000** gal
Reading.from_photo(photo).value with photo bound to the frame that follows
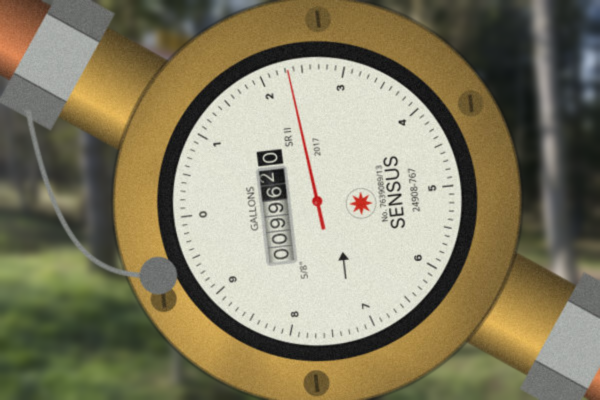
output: **99622.3** gal
